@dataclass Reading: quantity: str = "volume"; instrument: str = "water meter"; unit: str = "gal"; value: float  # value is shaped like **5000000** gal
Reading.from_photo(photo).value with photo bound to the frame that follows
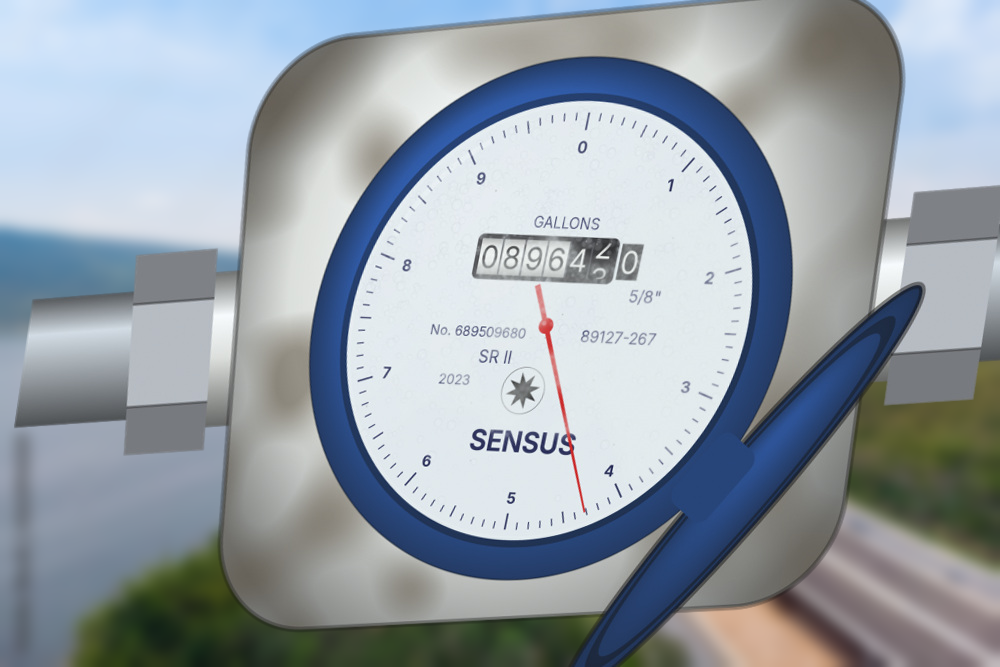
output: **896424.3** gal
